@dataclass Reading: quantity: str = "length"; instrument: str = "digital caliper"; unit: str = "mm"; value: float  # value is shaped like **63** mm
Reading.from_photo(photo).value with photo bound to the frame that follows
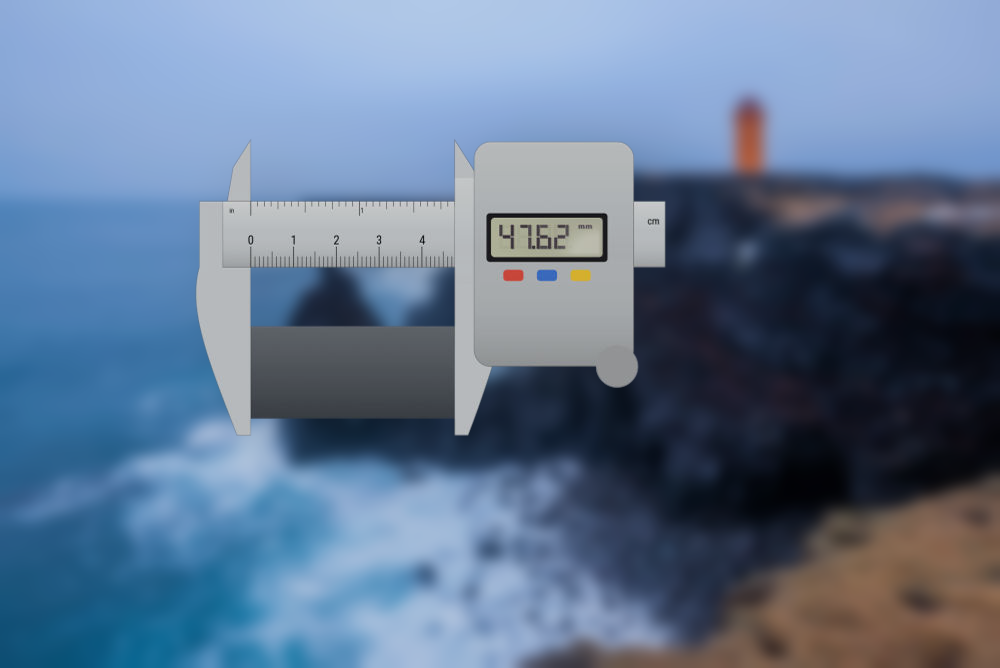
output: **47.62** mm
